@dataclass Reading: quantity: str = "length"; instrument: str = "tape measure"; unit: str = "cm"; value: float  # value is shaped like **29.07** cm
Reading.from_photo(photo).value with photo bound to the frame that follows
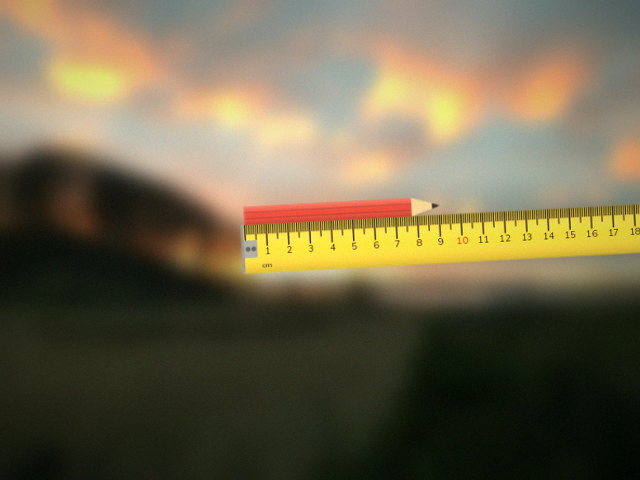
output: **9** cm
